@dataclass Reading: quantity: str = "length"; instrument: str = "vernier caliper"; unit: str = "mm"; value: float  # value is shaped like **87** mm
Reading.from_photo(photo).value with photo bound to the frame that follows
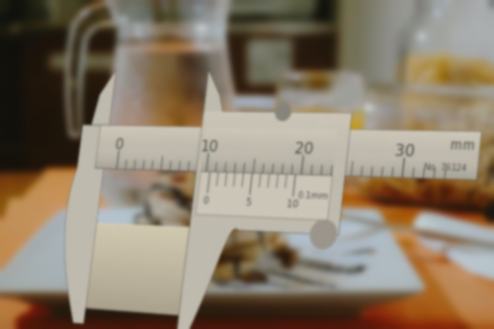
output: **10.4** mm
